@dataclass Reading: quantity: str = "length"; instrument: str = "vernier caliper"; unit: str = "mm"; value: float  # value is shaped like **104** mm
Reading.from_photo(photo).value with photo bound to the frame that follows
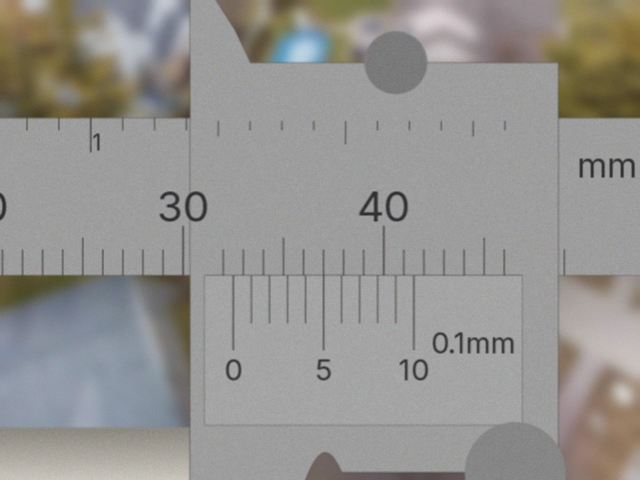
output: **32.5** mm
